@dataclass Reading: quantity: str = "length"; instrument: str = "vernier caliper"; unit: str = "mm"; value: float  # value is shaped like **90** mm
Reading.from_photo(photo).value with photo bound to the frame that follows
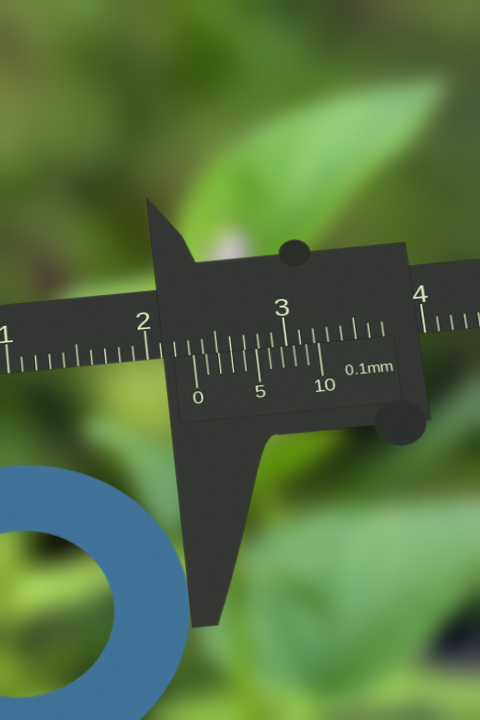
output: **23.3** mm
